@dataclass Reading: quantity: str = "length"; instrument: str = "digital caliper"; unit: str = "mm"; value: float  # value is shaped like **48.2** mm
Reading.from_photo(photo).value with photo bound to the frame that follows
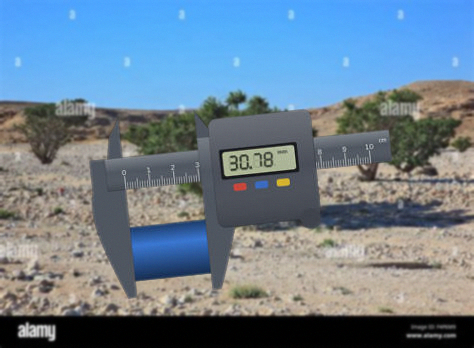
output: **30.78** mm
